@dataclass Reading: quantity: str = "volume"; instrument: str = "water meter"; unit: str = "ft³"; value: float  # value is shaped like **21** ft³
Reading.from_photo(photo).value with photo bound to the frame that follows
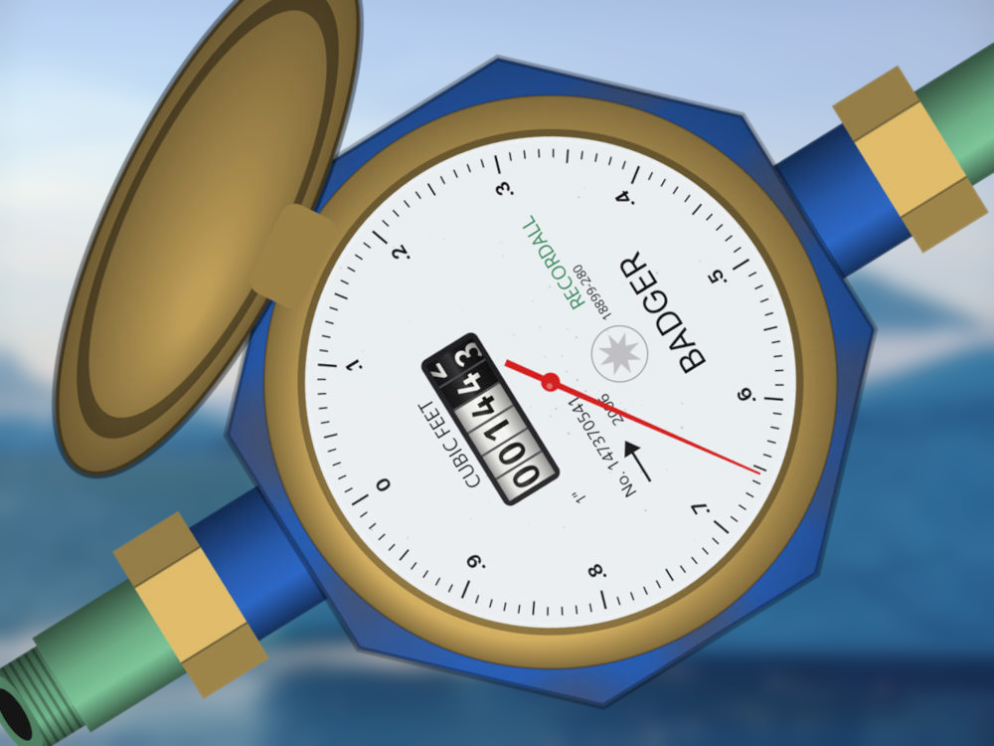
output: **1442.65** ft³
